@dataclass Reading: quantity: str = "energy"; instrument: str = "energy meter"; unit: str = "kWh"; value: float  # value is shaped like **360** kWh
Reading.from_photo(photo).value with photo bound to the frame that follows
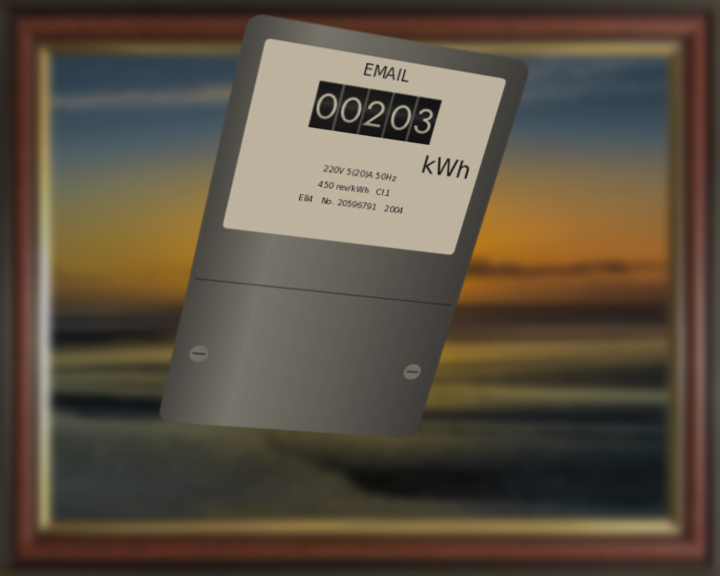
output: **203** kWh
